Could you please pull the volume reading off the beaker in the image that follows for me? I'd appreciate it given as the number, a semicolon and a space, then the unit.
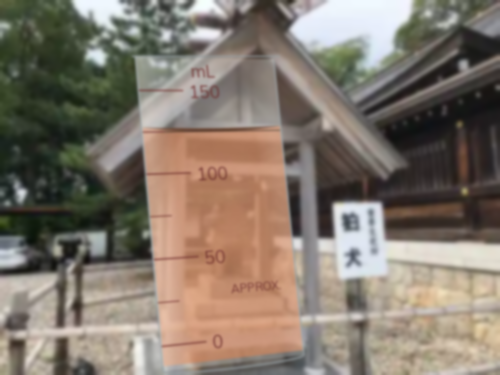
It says 125; mL
